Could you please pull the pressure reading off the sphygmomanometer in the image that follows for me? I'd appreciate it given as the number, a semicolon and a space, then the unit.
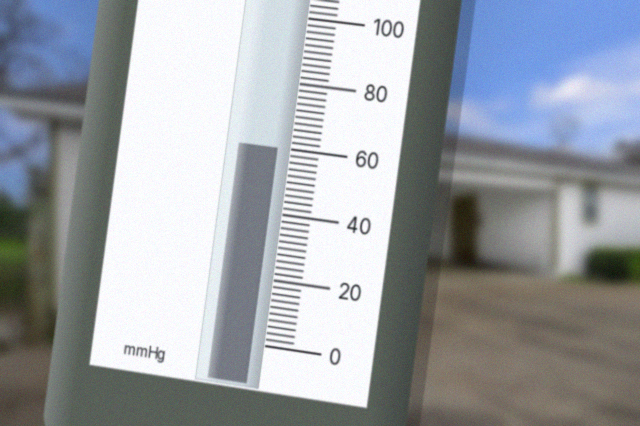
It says 60; mmHg
